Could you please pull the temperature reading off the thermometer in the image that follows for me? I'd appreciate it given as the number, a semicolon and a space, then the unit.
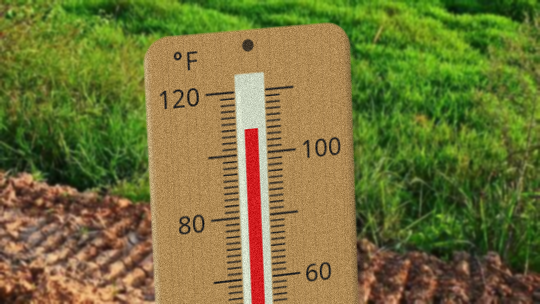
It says 108; °F
